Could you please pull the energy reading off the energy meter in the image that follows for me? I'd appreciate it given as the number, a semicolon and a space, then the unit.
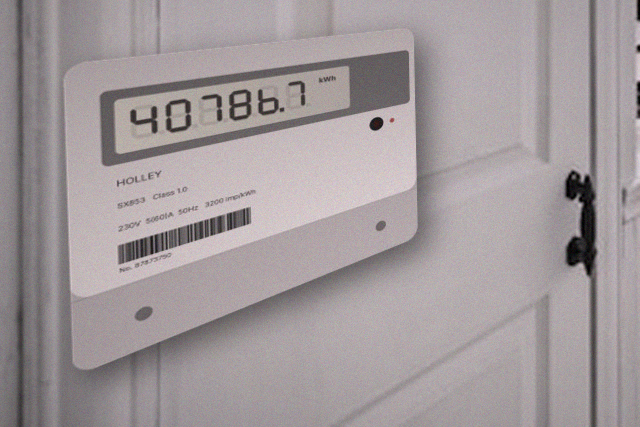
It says 40786.7; kWh
